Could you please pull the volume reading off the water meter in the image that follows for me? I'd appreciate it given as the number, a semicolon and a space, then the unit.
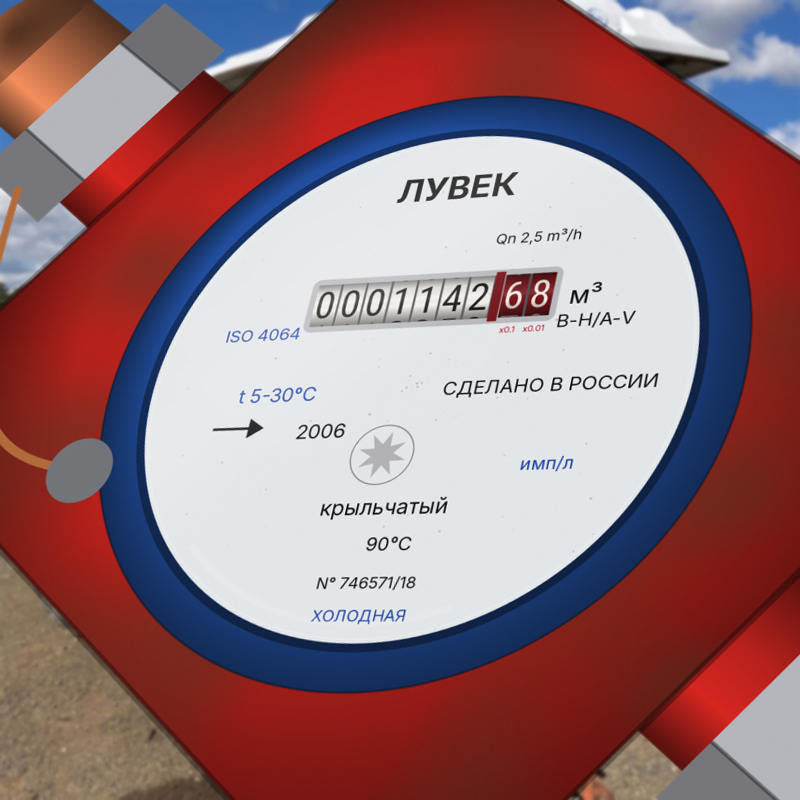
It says 1142.68; m³
